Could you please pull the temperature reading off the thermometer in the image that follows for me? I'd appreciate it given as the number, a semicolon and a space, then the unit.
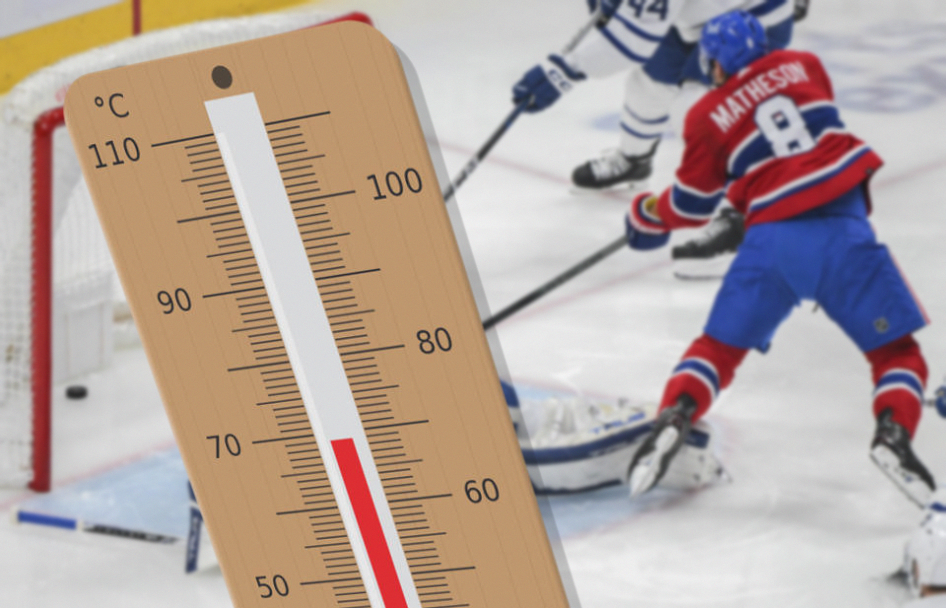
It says 69; °C
